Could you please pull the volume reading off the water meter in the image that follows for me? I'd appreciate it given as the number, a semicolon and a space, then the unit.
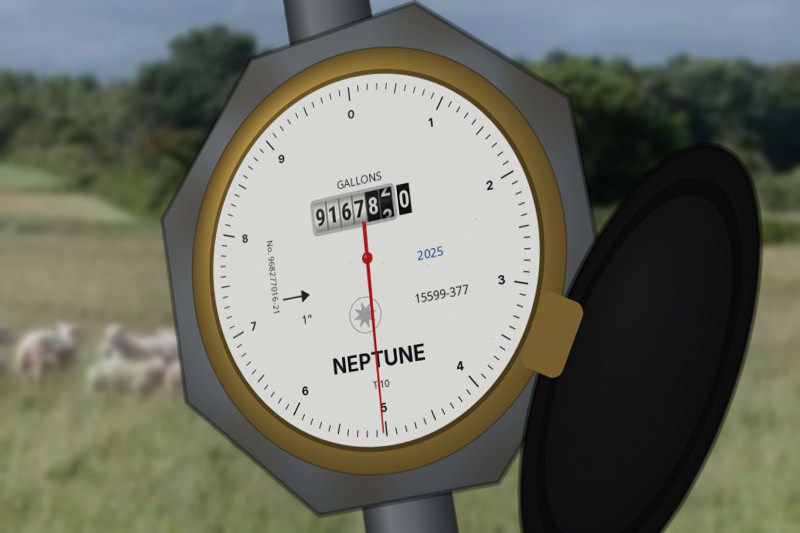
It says 9167825.0; gal
